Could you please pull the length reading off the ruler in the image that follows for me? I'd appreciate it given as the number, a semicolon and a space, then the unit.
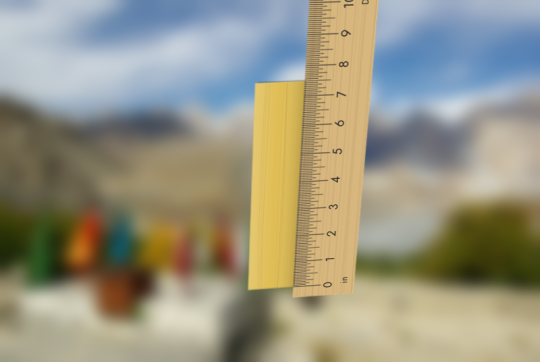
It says 7.5; in
